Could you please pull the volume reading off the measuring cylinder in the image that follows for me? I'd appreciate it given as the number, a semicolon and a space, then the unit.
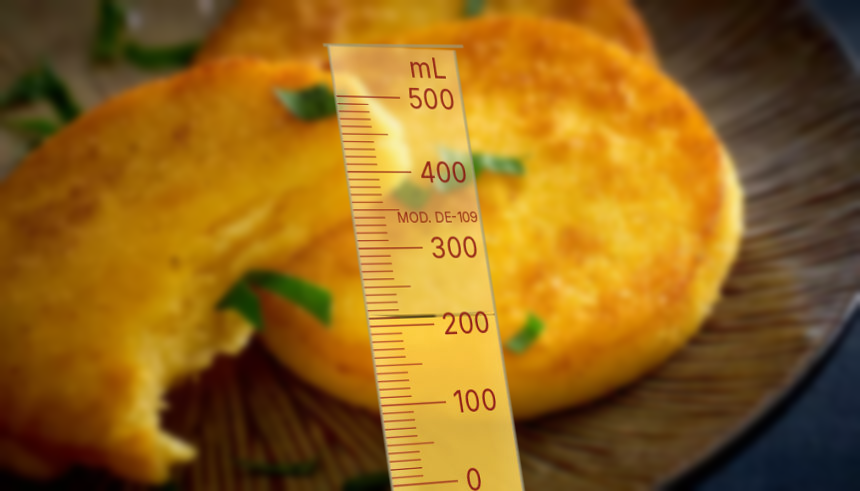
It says 210; mL
